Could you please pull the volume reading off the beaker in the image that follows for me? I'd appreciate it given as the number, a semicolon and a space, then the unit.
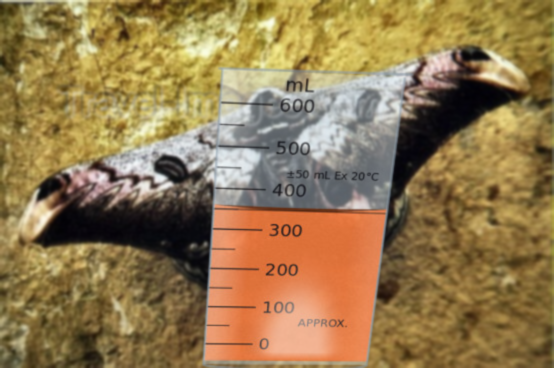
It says 350; mL
